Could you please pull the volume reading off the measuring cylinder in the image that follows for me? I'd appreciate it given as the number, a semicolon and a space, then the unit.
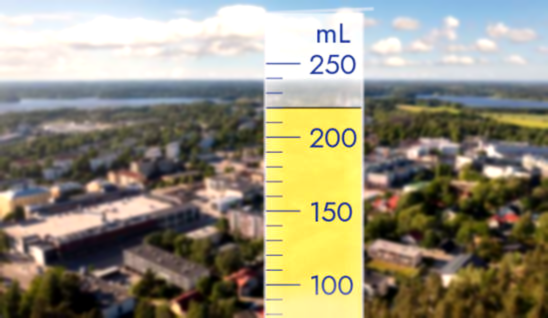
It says 220; mL
